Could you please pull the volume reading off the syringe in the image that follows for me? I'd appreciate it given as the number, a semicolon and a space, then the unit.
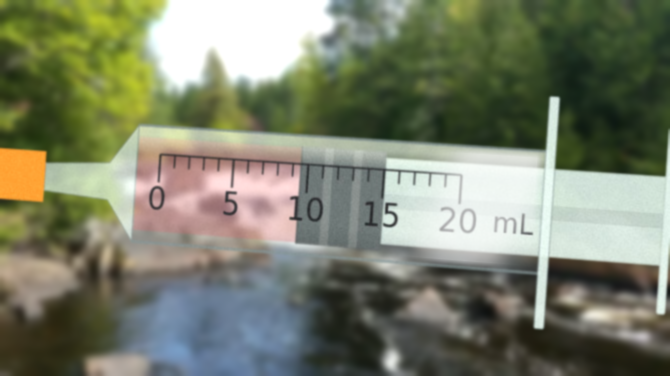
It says 9.5; mL
